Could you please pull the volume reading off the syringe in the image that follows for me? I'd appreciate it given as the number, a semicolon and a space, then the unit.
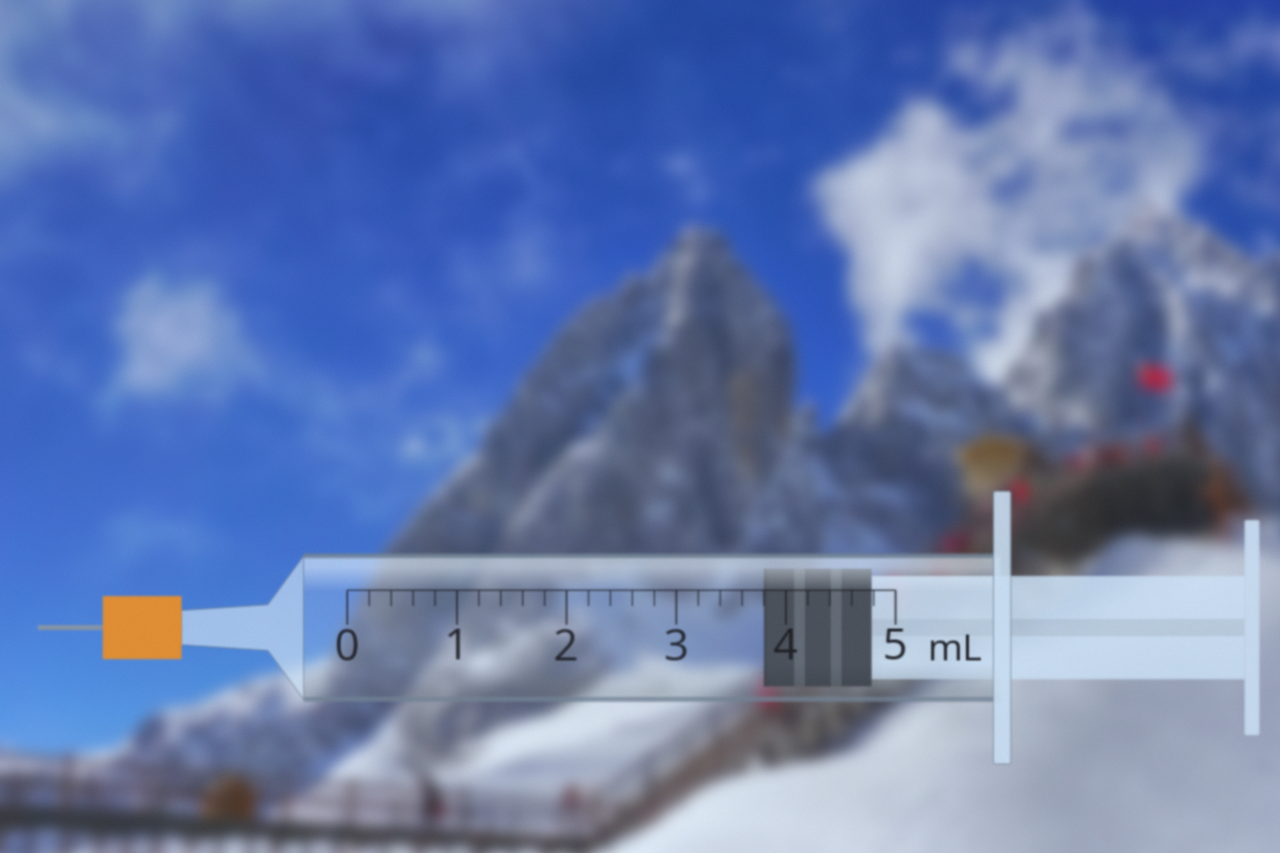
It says 3.8; mL
